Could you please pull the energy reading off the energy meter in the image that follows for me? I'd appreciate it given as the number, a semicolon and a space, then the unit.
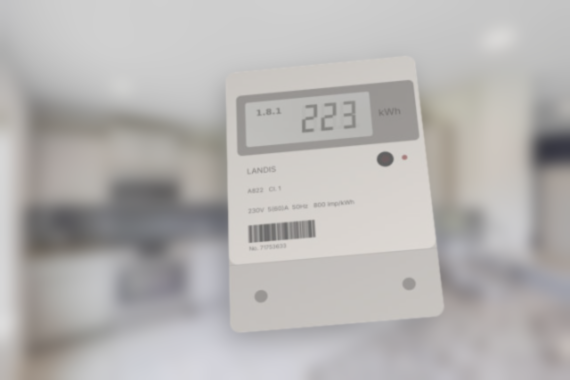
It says 223; kWh
